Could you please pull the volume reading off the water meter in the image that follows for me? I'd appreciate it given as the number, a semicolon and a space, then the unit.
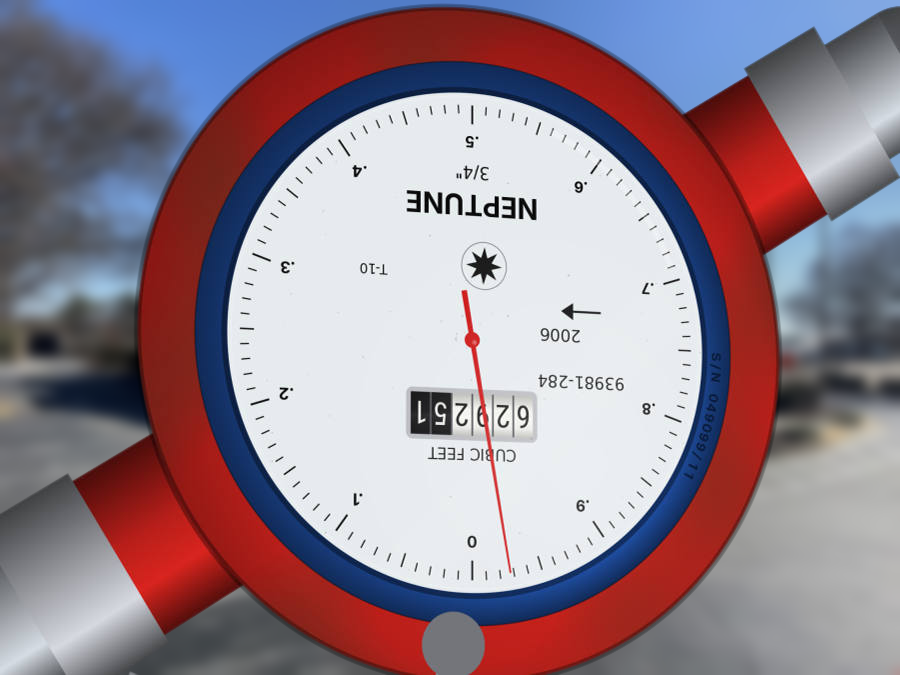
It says 629250.97; ft³
